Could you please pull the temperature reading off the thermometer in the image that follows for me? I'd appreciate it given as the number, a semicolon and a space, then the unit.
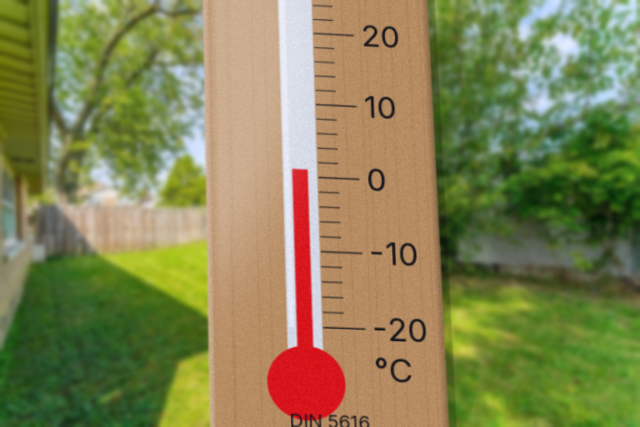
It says 1; °C
